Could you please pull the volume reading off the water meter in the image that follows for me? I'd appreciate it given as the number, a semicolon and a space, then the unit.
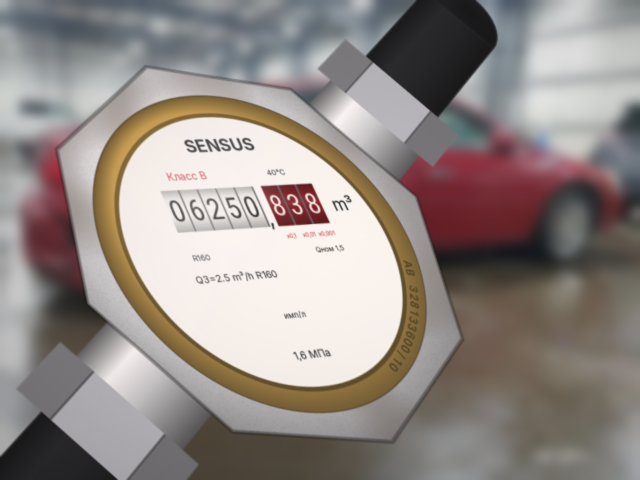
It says 6250.838; m³
